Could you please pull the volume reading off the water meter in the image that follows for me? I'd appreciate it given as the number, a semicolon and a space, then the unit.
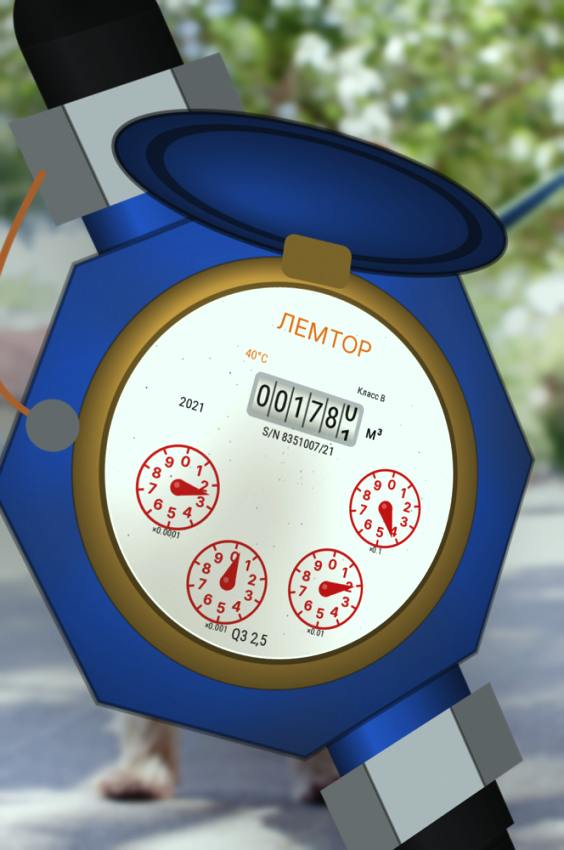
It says 1780.4202; m³
